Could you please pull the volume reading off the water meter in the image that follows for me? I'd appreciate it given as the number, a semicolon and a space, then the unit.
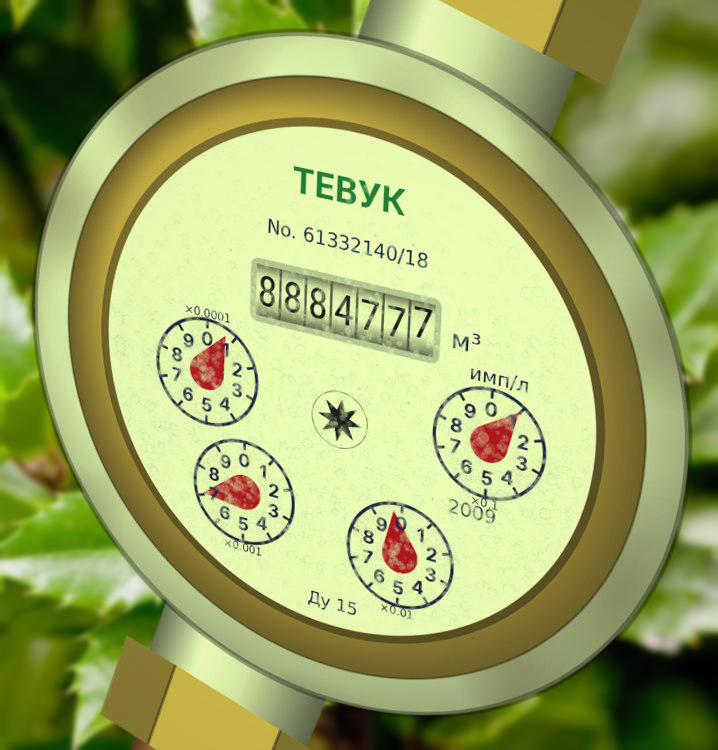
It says 8884777.0970; m³
